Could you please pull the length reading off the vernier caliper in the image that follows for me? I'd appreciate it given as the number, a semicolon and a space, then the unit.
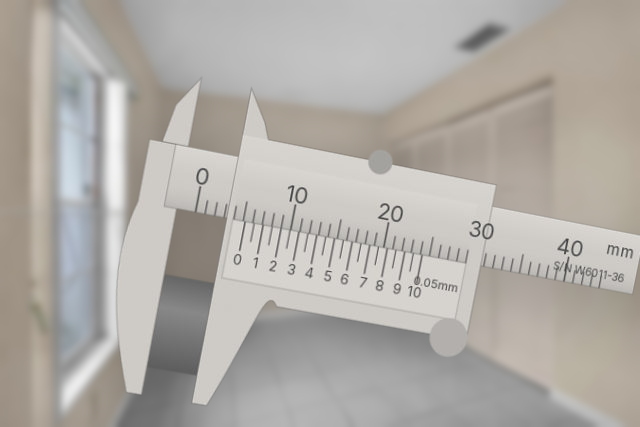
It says 5.2; mm
